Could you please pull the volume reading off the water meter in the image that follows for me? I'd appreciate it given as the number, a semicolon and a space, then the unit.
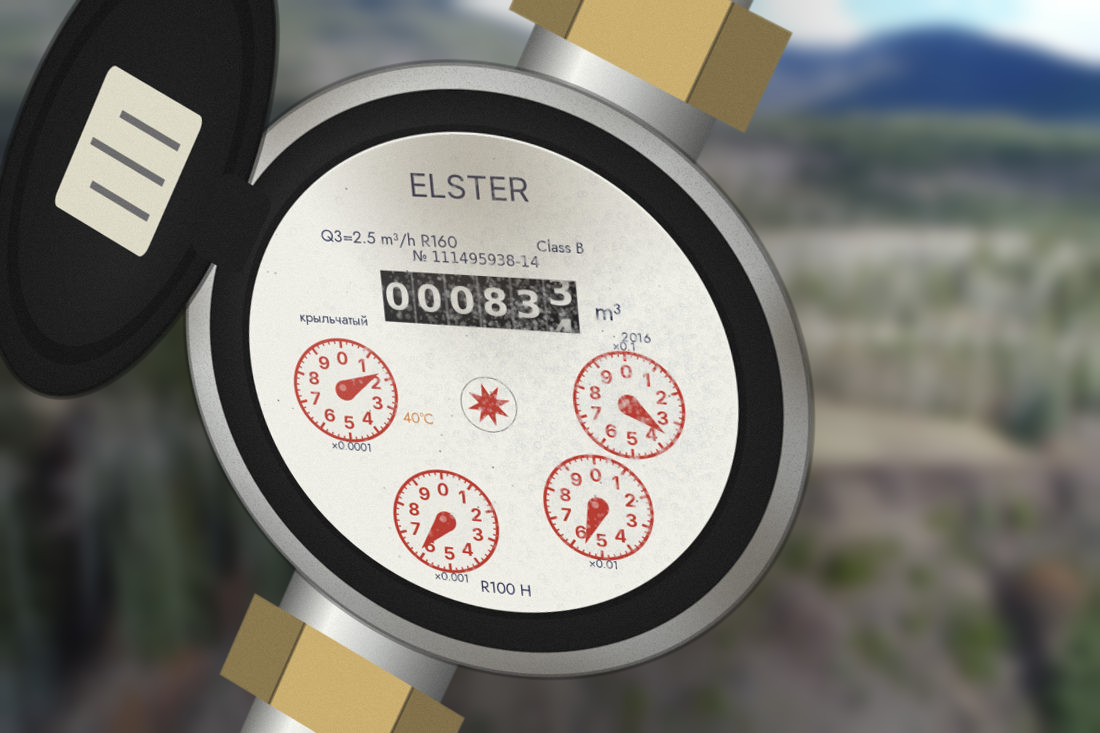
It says 833.3561; m³
